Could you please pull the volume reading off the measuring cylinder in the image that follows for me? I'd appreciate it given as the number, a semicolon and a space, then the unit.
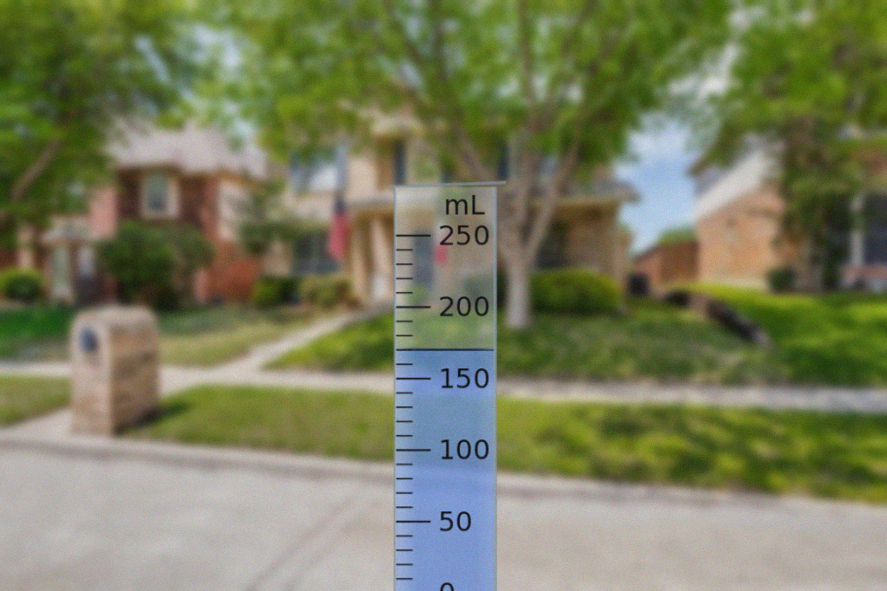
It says 170; mL
